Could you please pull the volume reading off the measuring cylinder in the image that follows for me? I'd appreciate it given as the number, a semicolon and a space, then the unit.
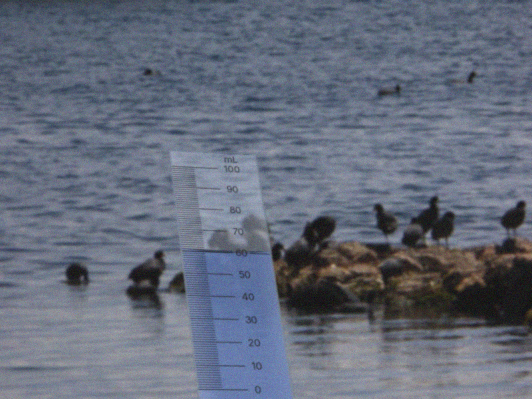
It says 60; mL
